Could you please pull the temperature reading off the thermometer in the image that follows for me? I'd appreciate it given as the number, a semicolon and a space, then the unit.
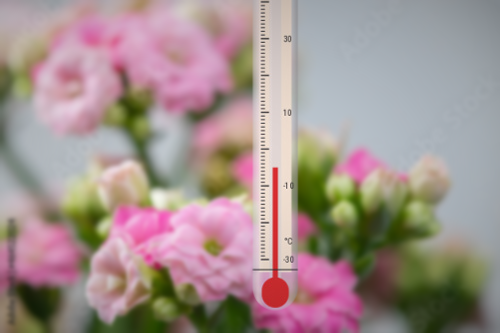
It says -5; °C
